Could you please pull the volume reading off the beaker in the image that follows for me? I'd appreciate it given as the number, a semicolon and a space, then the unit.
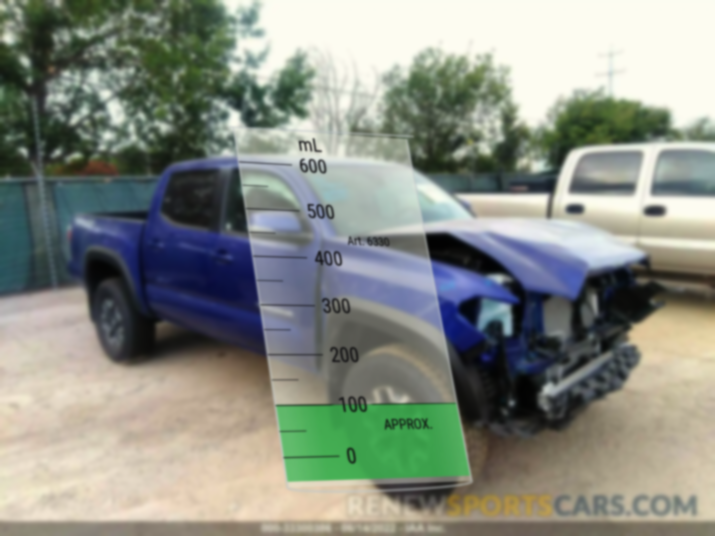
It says 100; mL
